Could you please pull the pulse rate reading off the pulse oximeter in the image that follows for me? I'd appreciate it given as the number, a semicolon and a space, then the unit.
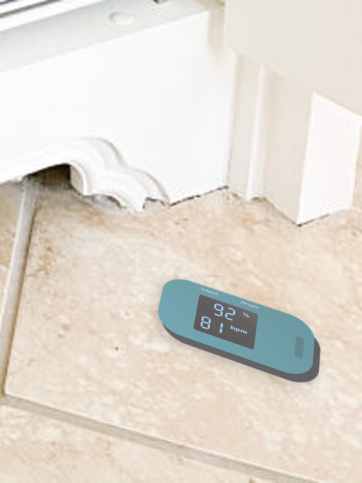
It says 81; bpm
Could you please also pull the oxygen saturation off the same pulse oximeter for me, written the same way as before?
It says 92; %
